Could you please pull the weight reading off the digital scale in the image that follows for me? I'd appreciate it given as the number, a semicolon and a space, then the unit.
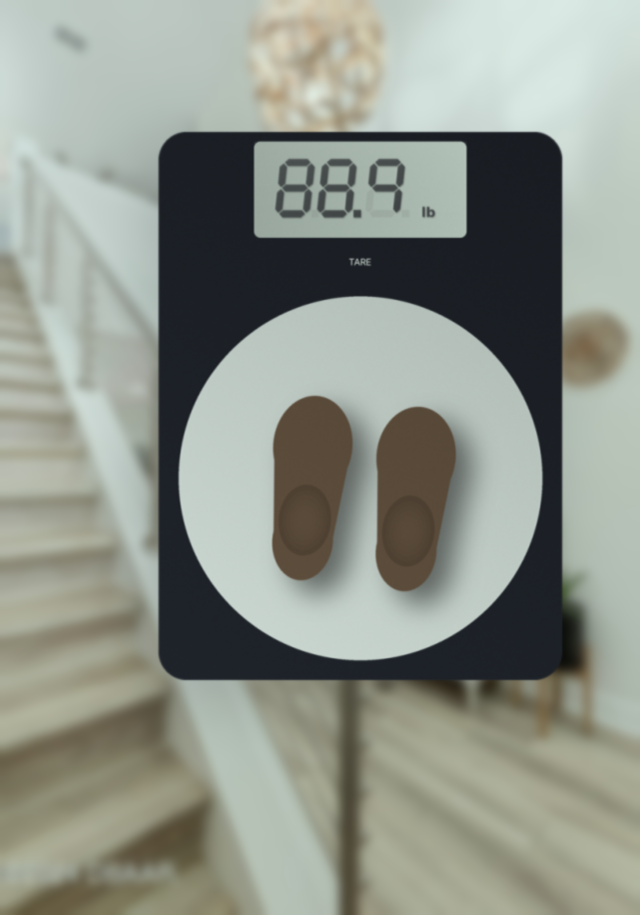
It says 88.9; lb
